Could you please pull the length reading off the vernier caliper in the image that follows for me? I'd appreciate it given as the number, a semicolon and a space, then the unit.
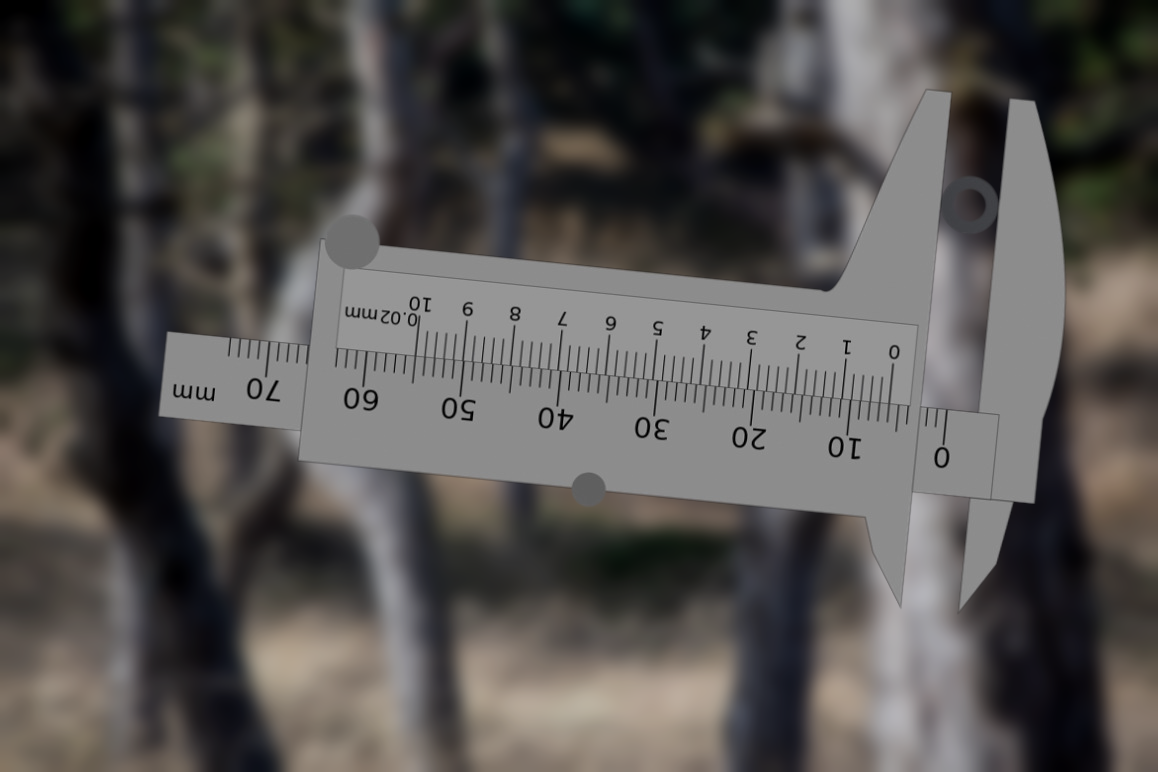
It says 6.0; mm
